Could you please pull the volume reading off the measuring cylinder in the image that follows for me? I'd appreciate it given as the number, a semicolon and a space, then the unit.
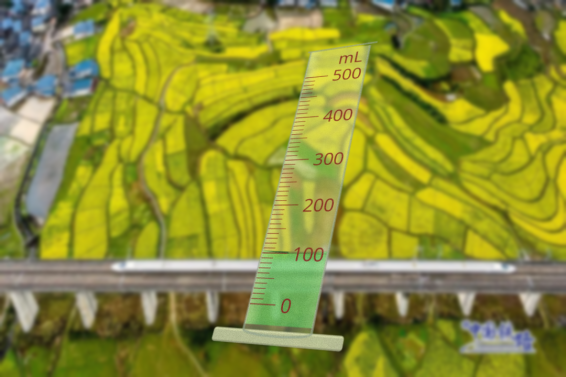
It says 100; mL
